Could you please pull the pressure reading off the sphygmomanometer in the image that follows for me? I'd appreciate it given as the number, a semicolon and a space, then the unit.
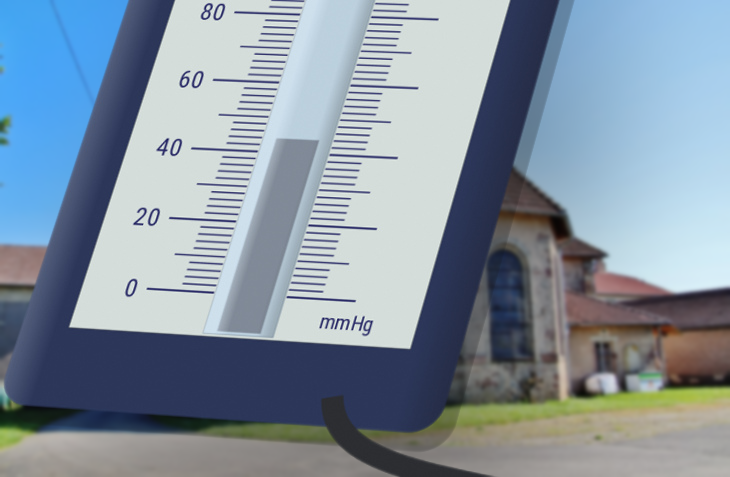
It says 44; mmHg
